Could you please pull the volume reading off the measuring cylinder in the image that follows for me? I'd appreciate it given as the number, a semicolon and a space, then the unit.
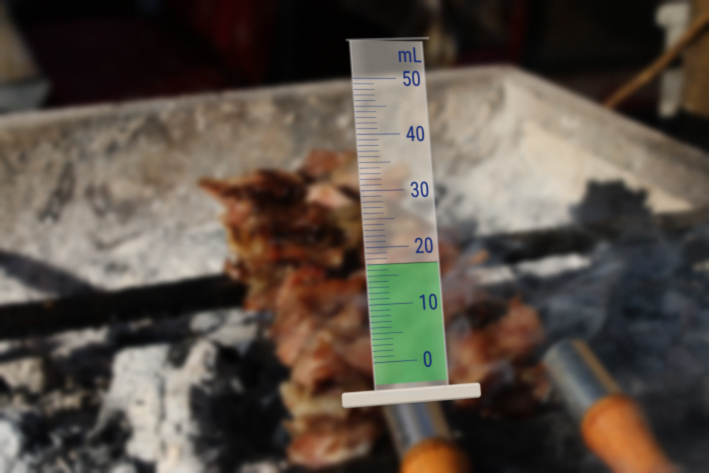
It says 17; mL
